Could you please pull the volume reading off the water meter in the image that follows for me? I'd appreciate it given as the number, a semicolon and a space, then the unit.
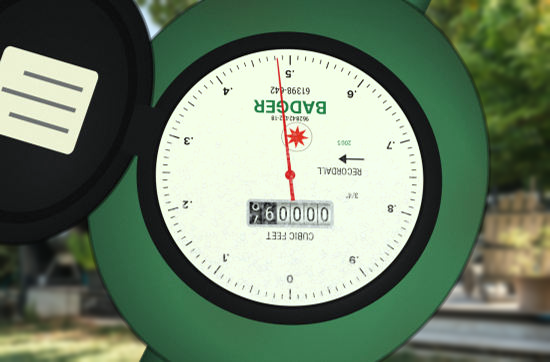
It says 97.48; ft³
